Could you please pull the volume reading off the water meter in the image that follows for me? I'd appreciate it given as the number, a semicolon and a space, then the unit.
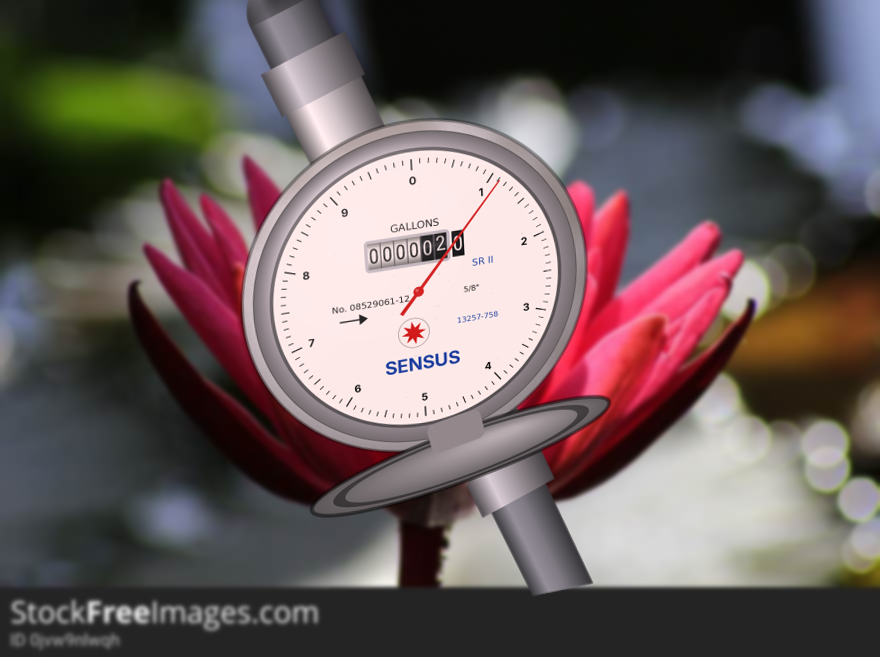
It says 21.1; gal
